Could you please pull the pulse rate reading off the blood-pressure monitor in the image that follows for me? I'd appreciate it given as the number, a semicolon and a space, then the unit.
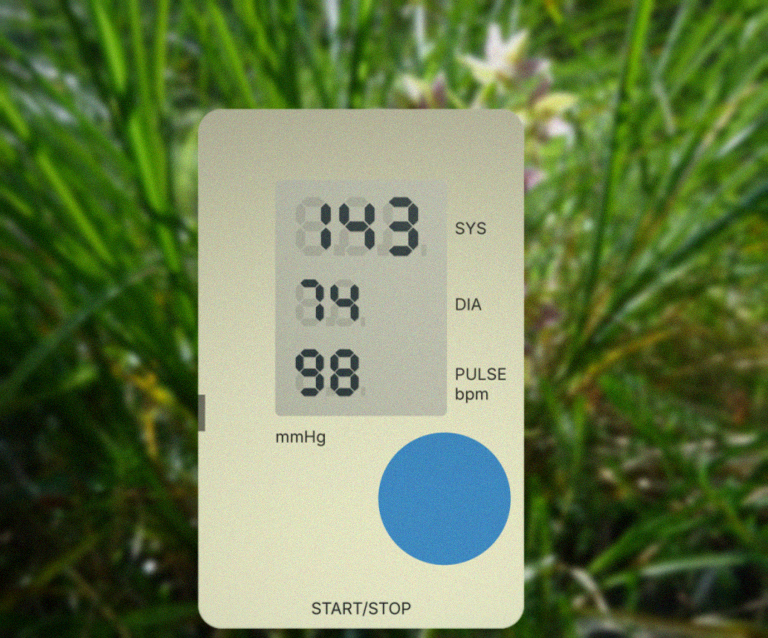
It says 98; bpm
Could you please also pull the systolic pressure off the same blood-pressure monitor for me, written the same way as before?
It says 143; mmHg
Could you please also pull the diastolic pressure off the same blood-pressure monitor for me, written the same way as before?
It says 74; mmHg
